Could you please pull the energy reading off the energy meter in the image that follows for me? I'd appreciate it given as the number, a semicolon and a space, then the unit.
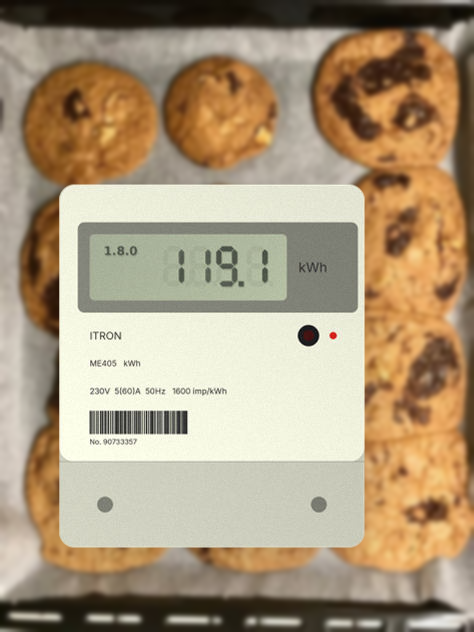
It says 119.1; kWh
